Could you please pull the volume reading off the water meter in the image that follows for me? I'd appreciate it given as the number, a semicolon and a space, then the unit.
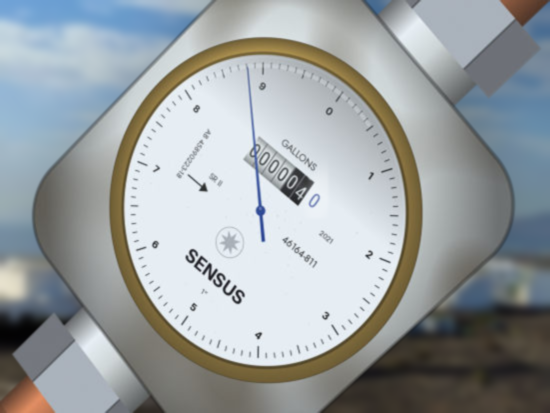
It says 38.8; gal
